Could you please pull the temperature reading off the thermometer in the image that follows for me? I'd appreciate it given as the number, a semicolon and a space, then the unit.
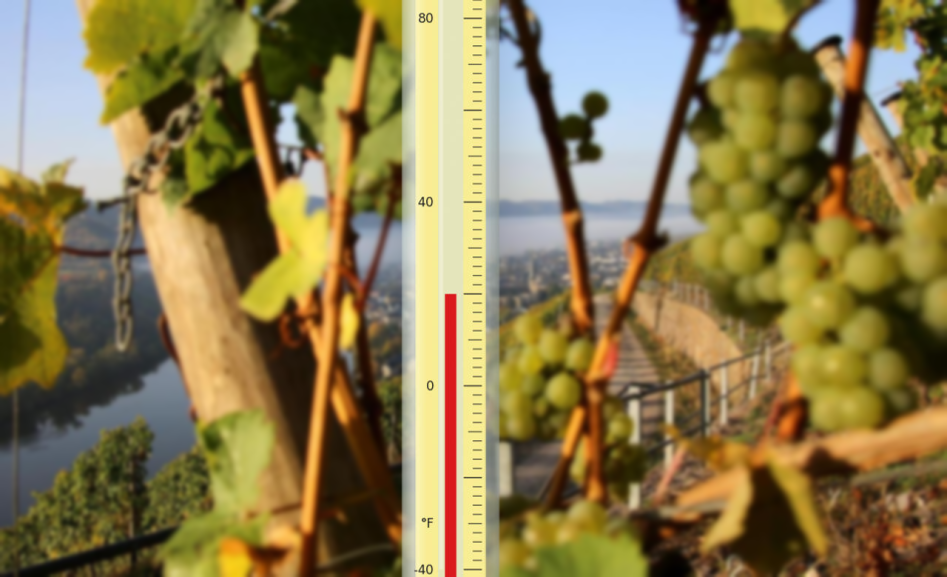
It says 20; °F
